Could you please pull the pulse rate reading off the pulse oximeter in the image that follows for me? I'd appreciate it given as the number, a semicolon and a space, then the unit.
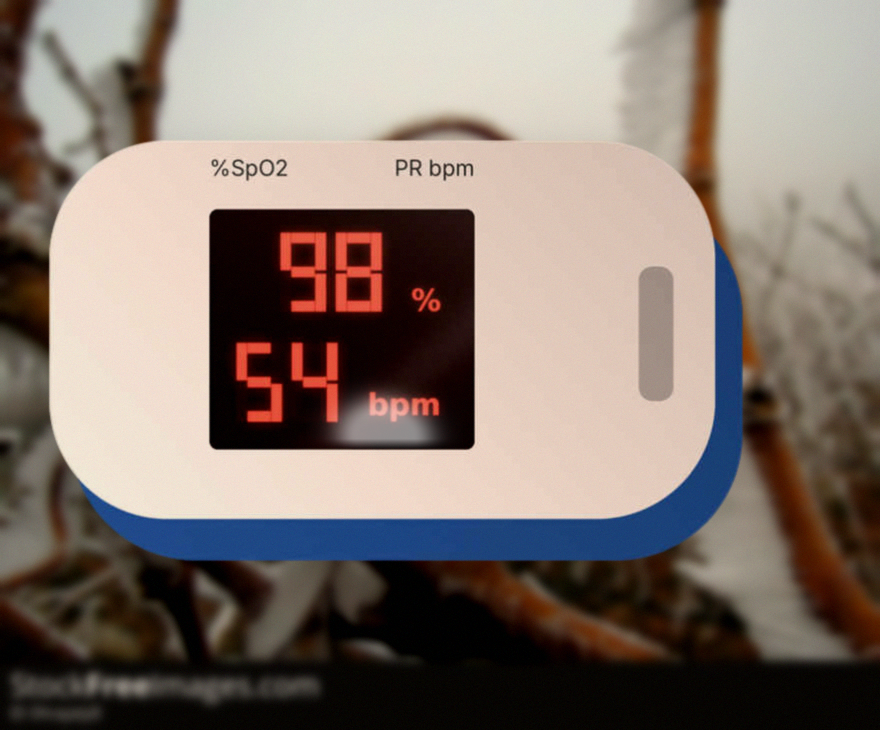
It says 54; bpm
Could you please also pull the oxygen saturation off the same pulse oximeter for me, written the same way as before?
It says 98; %
